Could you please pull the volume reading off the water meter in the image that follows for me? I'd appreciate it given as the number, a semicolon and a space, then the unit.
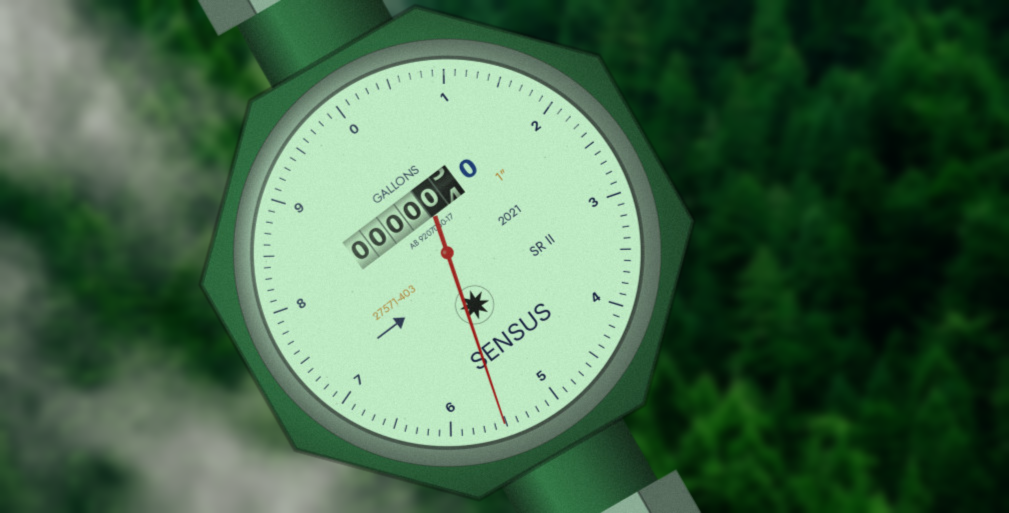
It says 35.5; gal
